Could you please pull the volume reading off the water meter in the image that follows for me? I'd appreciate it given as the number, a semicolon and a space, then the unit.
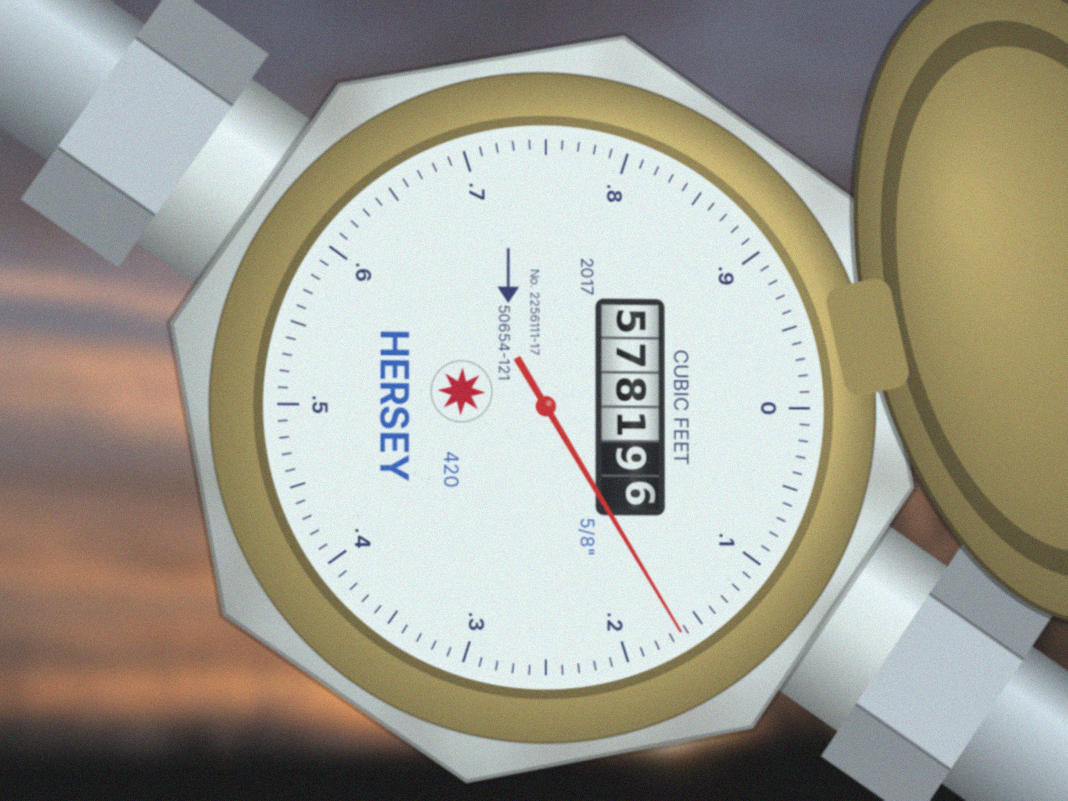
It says 578196.16; ft³
